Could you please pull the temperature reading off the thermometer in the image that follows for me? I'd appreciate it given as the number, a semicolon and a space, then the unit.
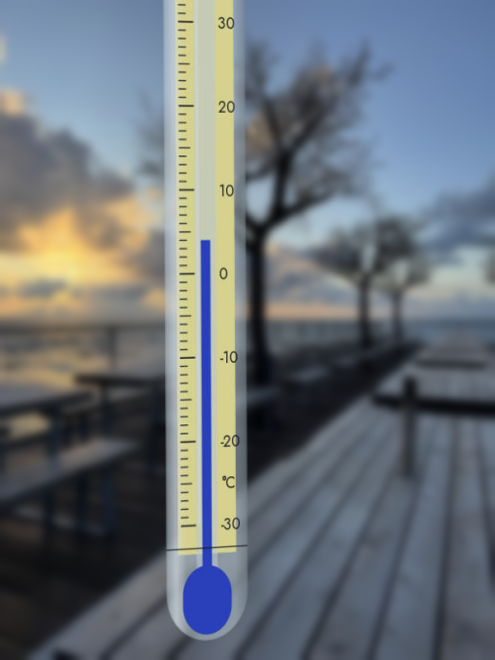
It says 4; °C
